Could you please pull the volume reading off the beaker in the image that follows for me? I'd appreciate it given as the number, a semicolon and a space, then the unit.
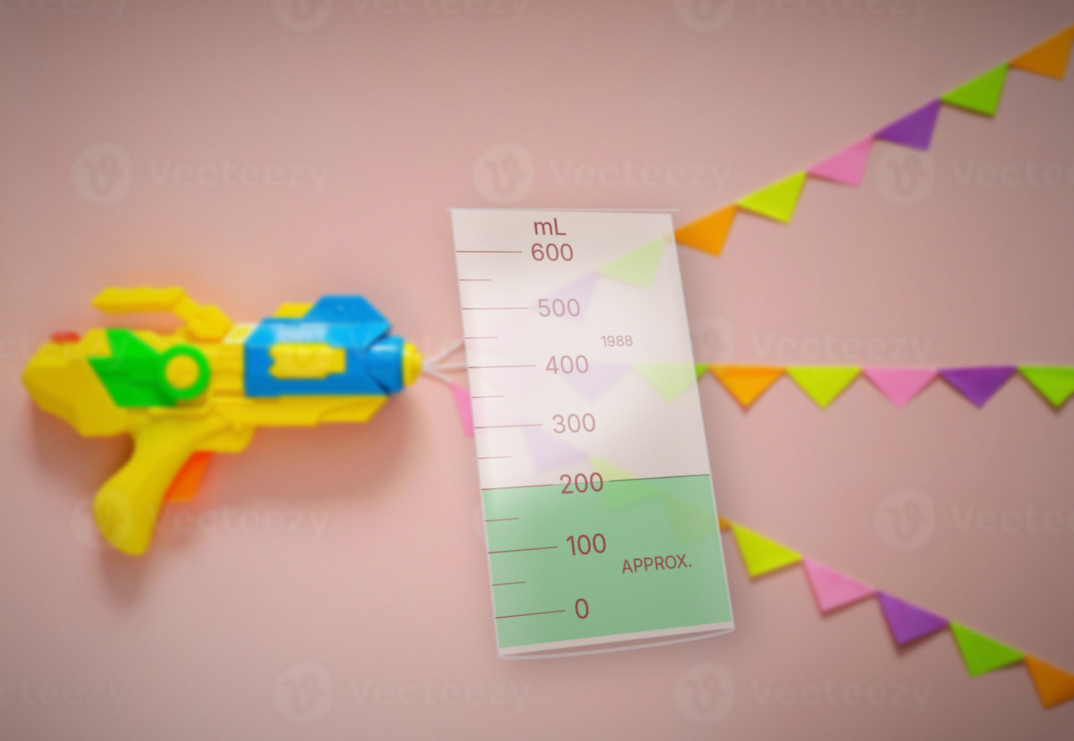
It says 200; mL
